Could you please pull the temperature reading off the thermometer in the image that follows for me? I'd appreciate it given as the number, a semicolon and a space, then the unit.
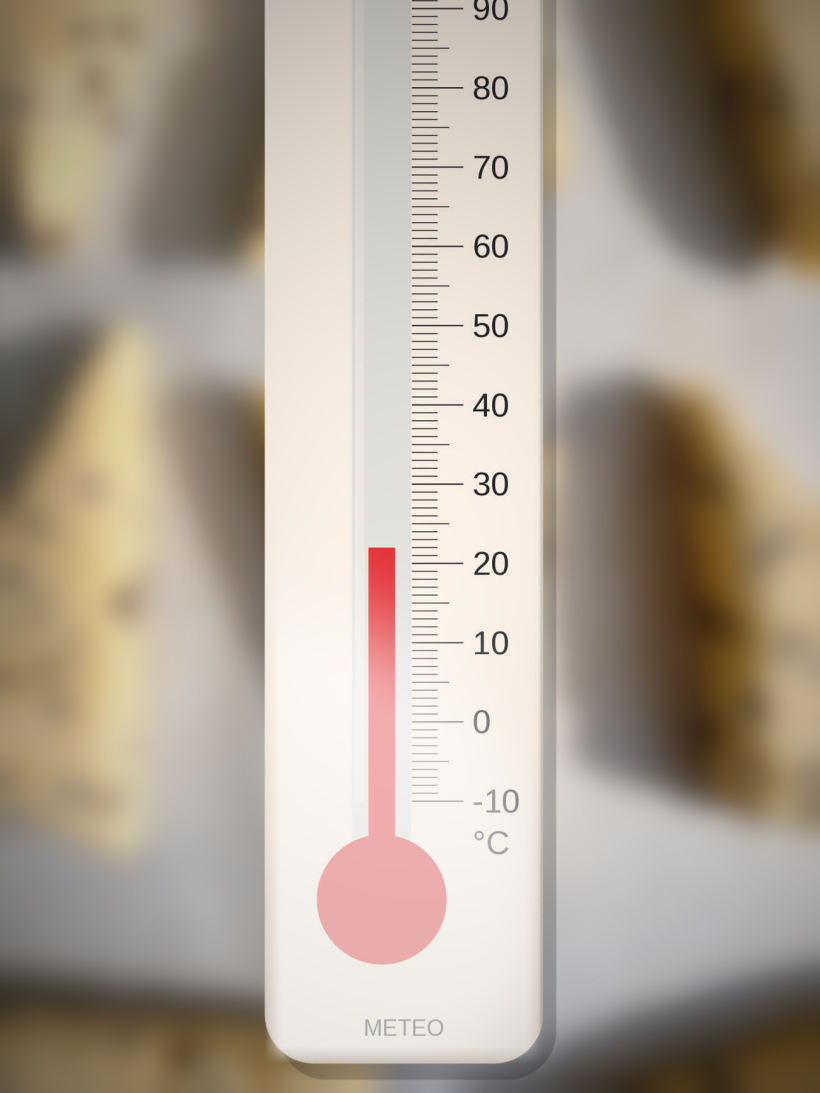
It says 22; °C
